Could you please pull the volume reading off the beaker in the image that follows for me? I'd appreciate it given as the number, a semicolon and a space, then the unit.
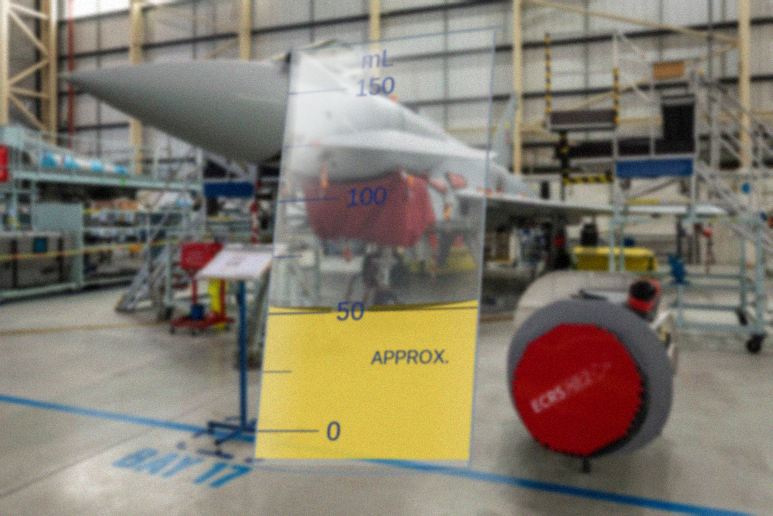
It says 50; mL
